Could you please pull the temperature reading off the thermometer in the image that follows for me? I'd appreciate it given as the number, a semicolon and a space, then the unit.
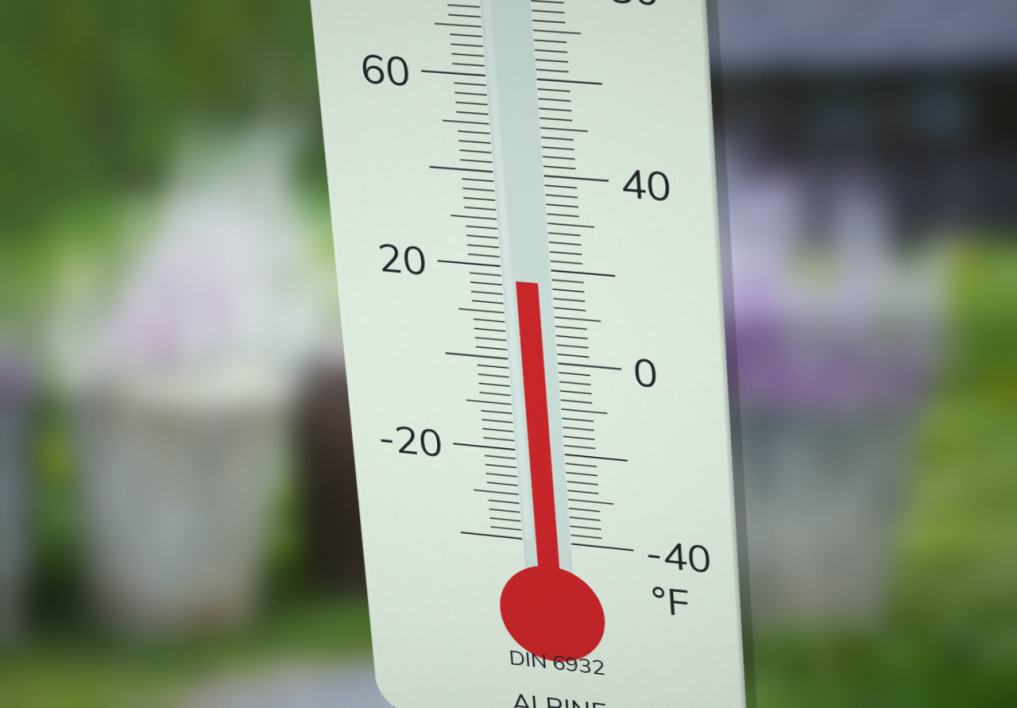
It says 17; °F
